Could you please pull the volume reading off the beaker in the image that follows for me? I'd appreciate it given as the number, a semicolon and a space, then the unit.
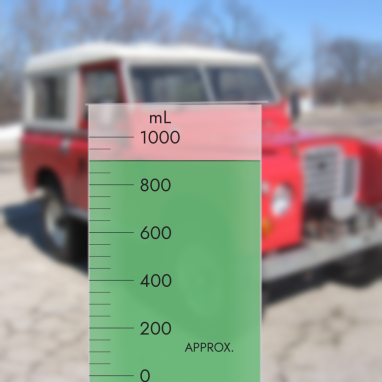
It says 900; mL
